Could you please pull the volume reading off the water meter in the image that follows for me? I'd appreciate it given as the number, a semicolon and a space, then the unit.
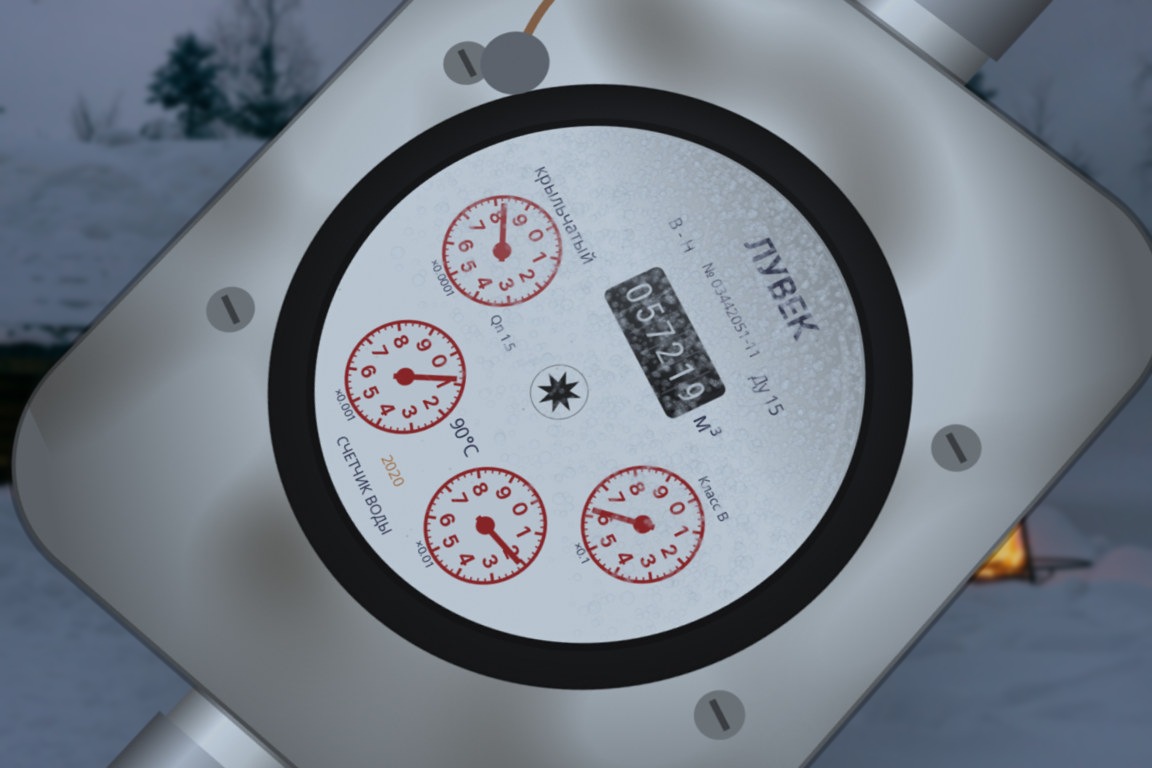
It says 57219.6208; m³
